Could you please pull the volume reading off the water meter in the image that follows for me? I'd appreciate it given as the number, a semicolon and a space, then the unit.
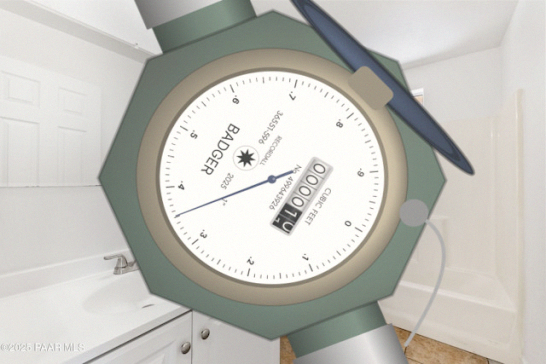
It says 10.35; ft³
